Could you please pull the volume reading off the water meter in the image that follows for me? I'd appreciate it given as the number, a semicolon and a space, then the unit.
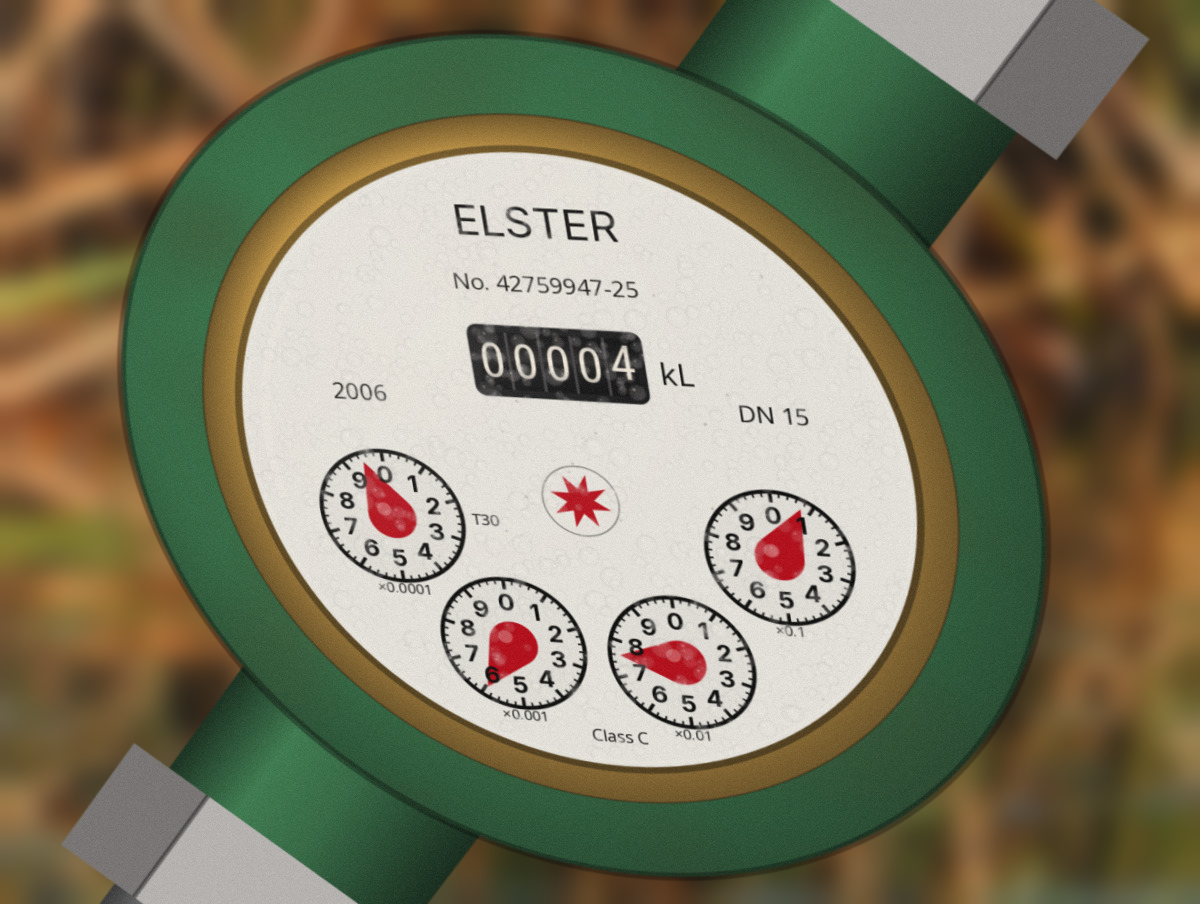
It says 4.0759; kL
